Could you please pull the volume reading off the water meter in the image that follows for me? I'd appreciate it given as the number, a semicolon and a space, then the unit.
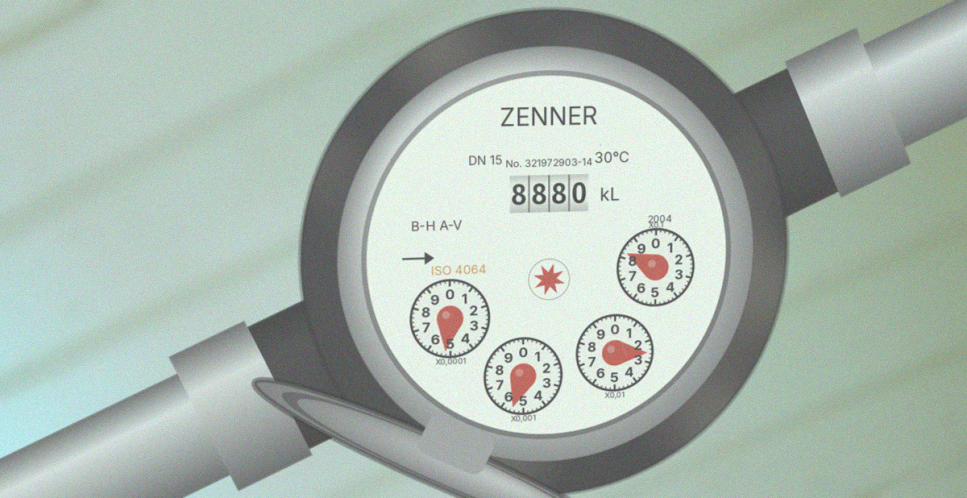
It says 8880.8255; kL
